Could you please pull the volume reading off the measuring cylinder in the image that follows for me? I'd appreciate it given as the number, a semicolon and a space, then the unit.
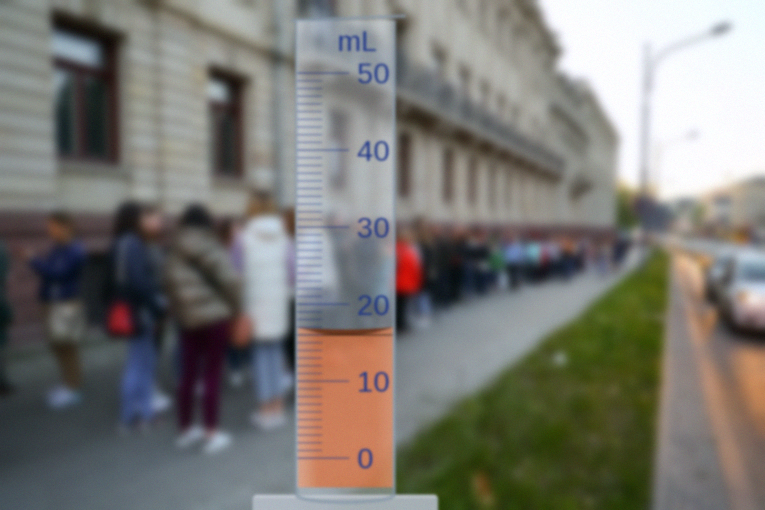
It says 16; mL
